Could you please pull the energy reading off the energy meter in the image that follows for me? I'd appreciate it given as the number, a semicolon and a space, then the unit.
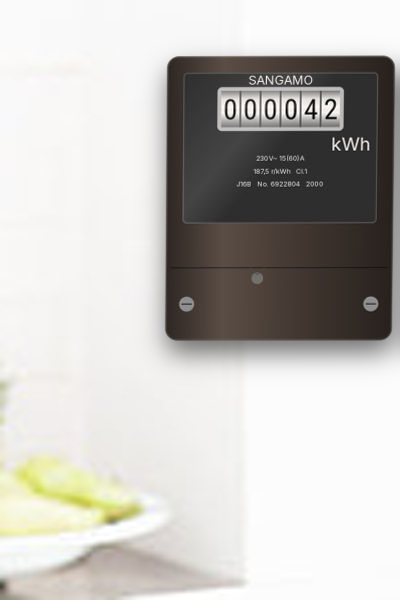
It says 42; kWh
